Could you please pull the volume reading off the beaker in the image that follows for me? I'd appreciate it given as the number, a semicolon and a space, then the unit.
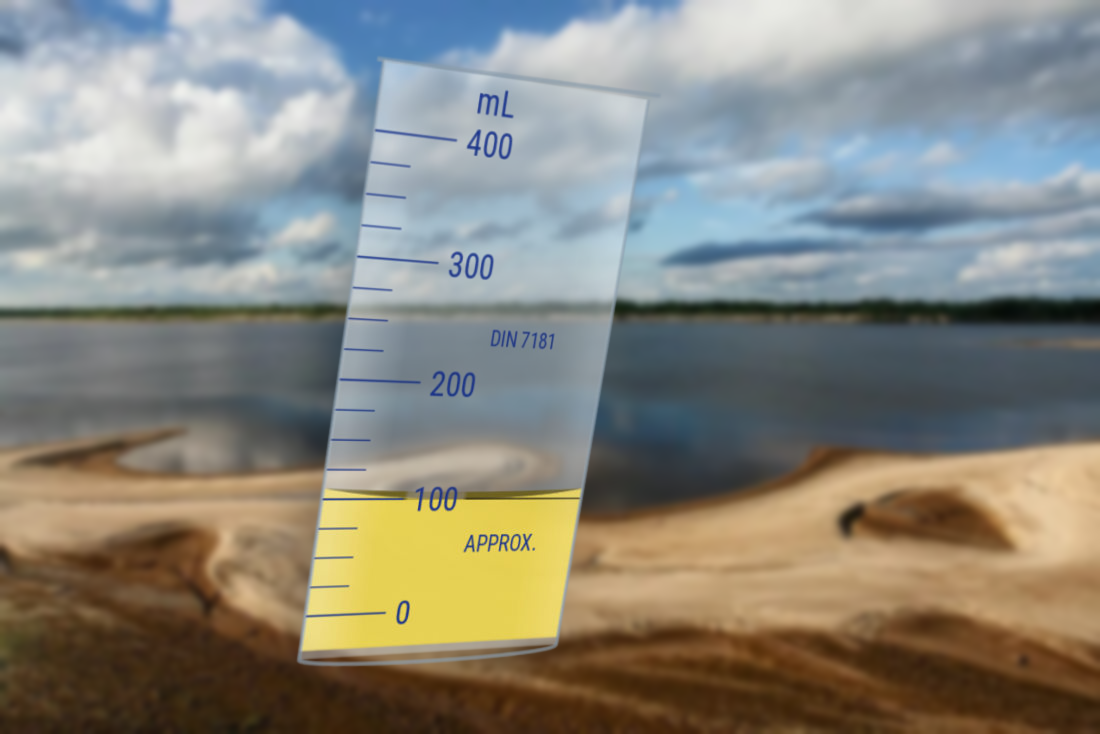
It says 100; mL
